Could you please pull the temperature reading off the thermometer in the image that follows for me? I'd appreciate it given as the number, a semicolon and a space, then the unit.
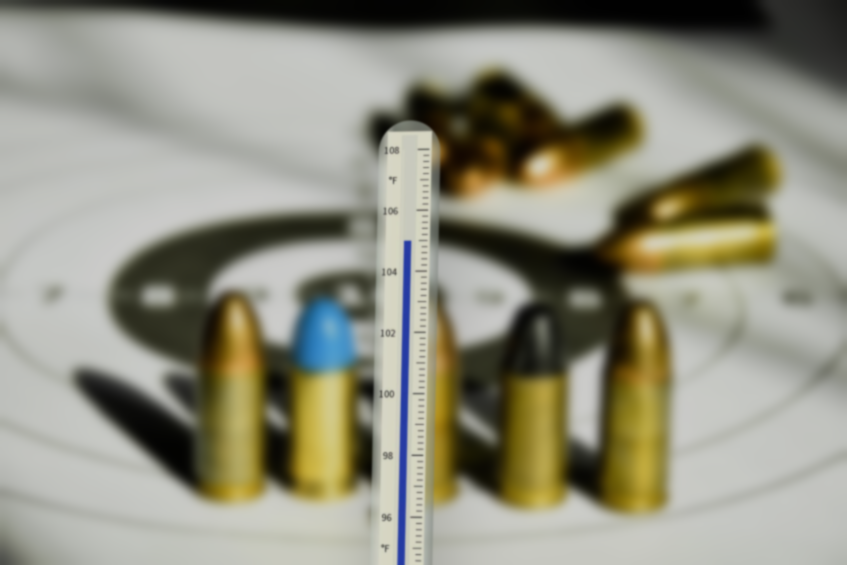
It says 105; °F
